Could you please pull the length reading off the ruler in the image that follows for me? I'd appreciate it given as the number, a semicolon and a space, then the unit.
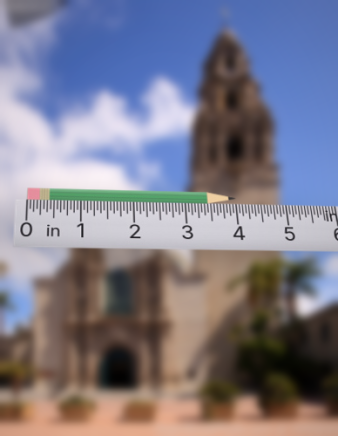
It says 4; in
